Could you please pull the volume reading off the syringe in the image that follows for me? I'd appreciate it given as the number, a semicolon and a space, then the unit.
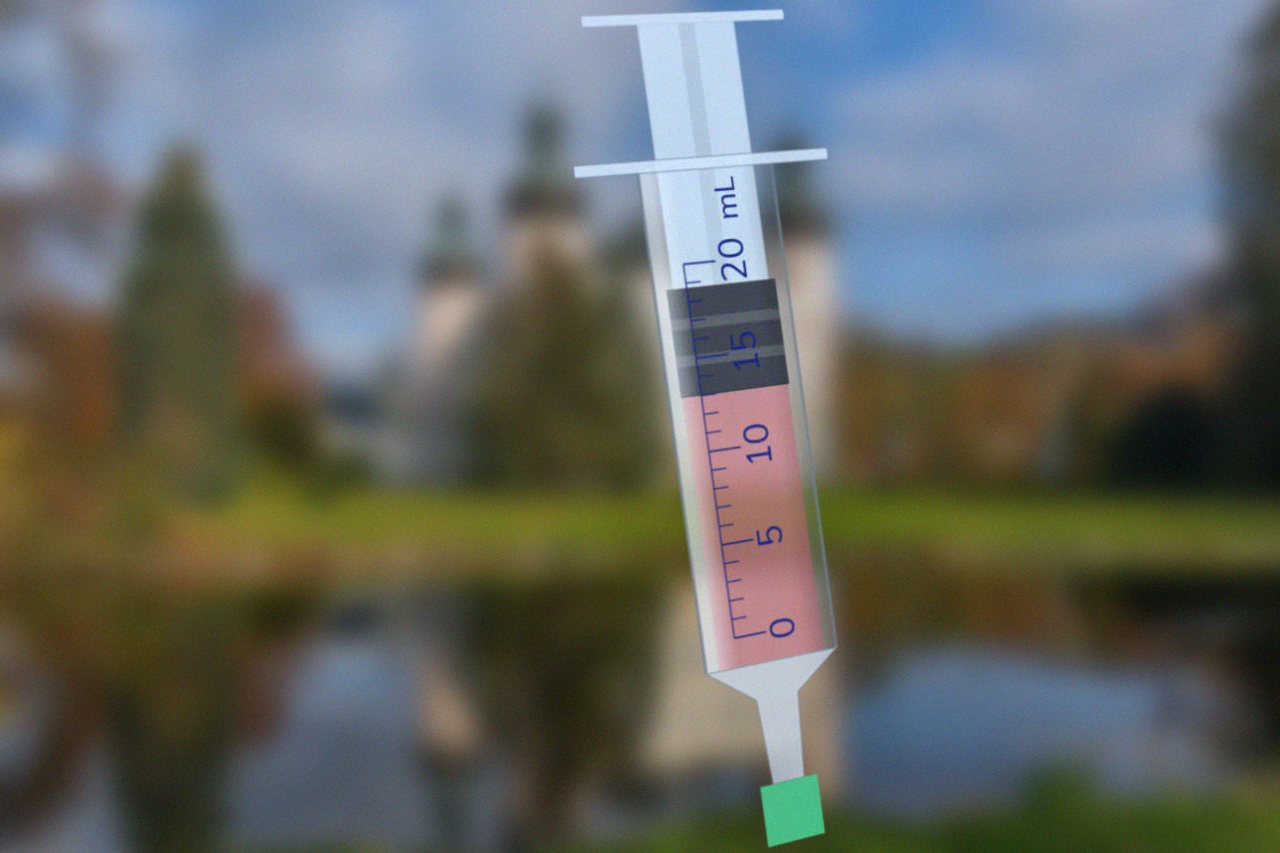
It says 13; mL
